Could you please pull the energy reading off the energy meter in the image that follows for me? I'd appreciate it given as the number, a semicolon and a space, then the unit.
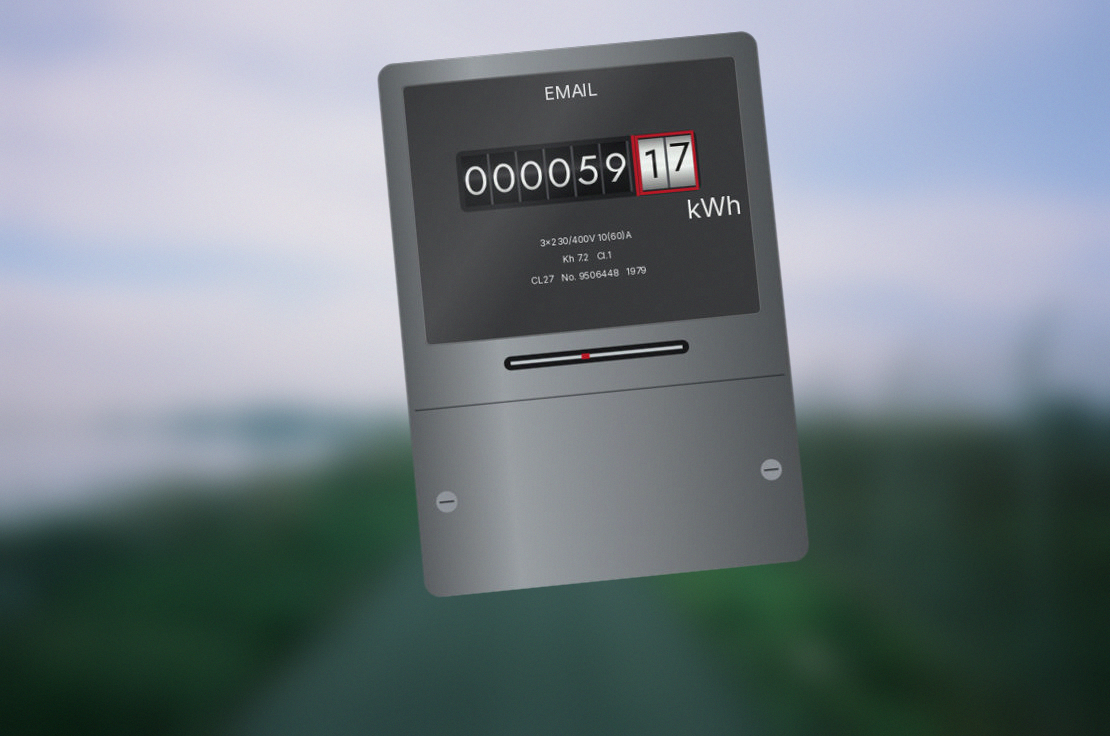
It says 59.17; kWh
